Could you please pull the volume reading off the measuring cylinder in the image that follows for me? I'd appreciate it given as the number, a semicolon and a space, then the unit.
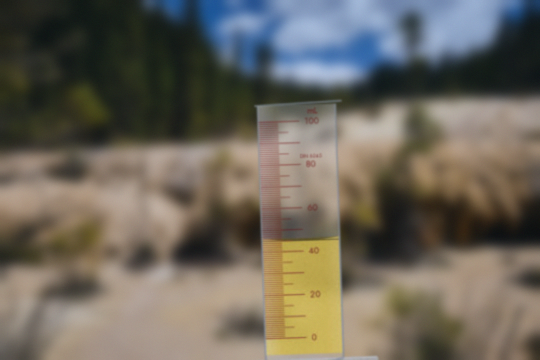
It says 45; mL
